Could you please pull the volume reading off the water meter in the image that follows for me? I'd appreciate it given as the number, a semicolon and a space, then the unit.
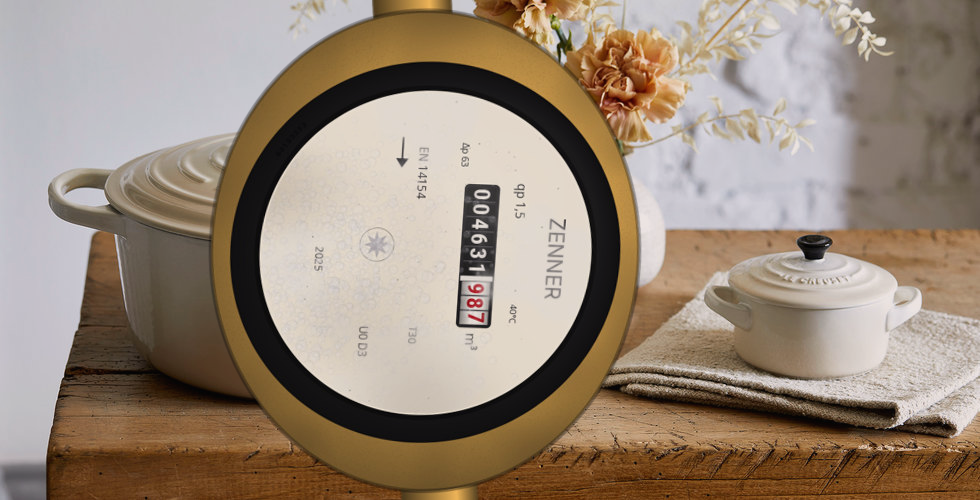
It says 4631.987; m³
